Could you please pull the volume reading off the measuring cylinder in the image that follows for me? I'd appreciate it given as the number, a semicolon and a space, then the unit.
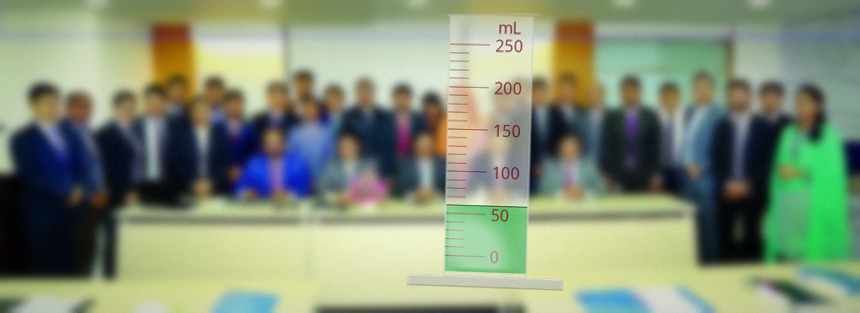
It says 60; mL
